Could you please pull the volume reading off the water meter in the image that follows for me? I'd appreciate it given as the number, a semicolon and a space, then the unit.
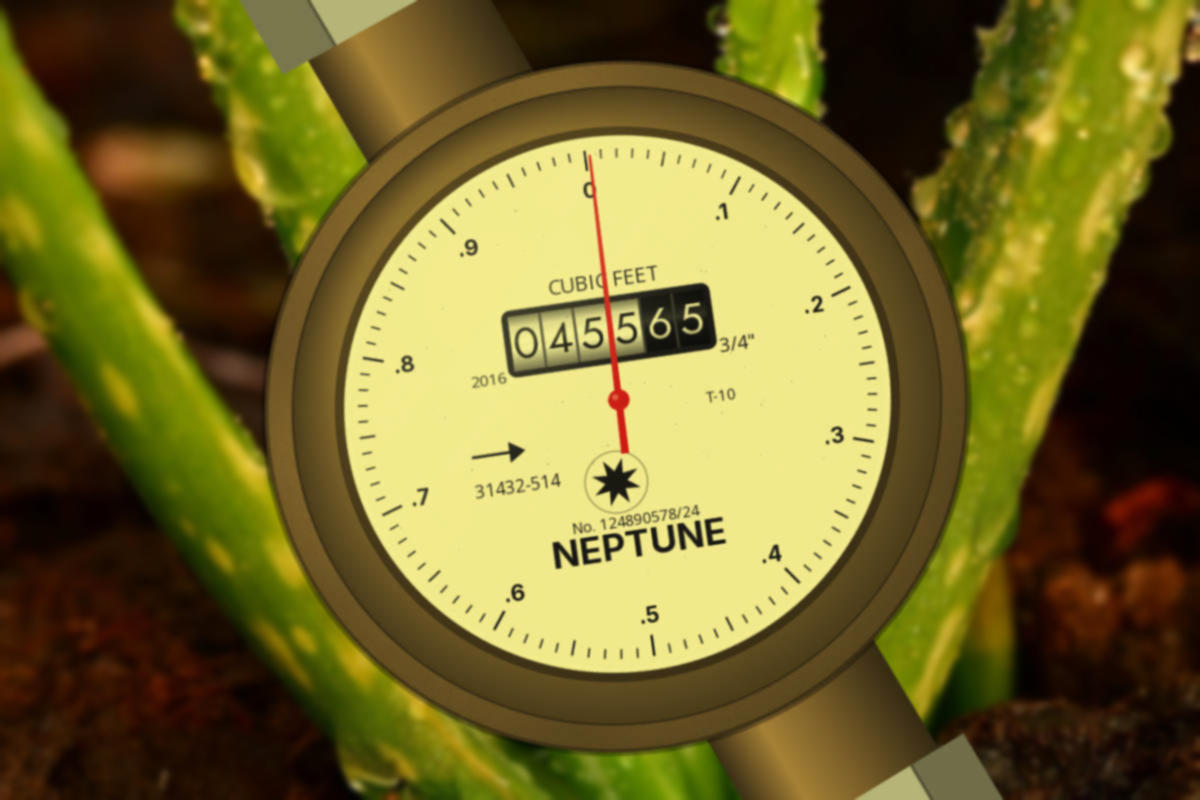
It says 45565.00; ft³
